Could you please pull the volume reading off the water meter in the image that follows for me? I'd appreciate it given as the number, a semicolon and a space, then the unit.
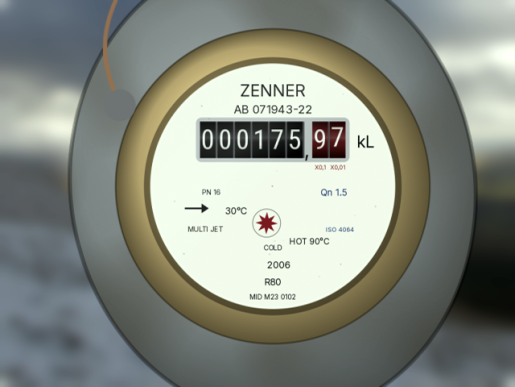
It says 175.97; kL
